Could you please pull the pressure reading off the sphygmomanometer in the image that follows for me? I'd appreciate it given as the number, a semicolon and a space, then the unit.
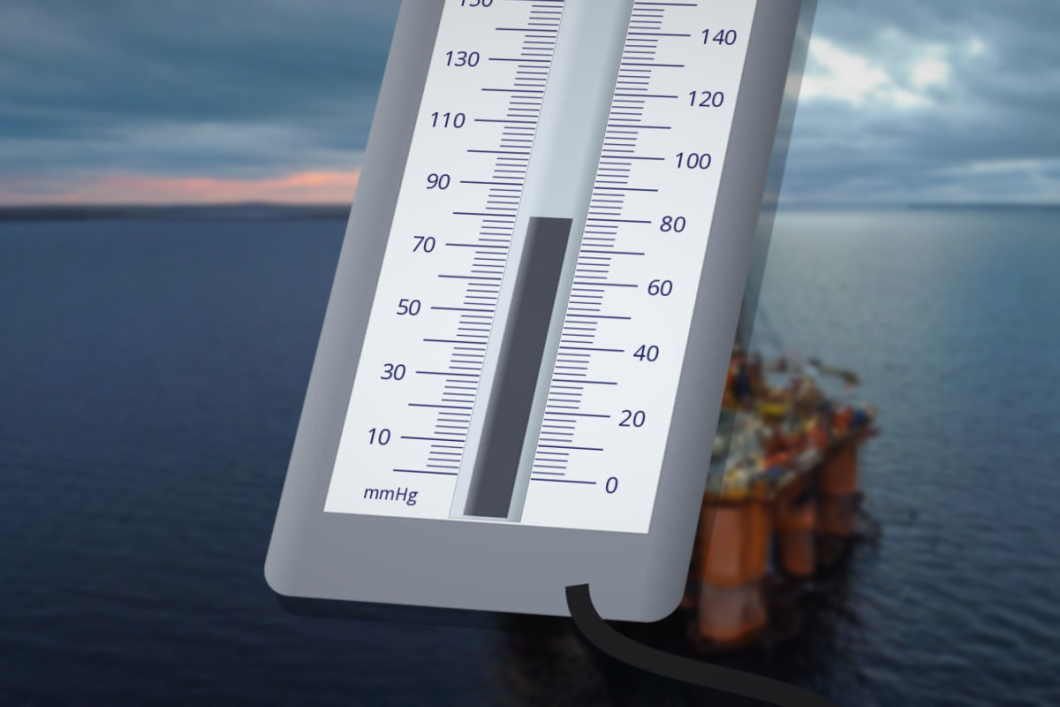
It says 80; mmHg
